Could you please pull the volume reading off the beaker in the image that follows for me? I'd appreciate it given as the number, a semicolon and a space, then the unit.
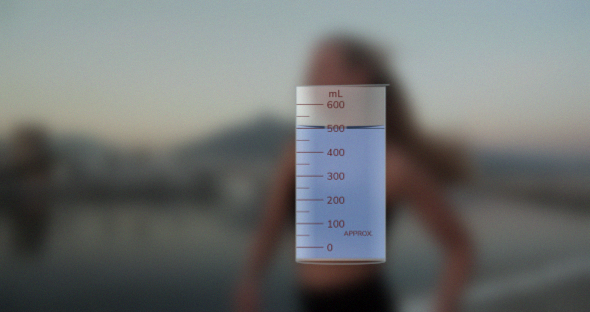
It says 500; mL
